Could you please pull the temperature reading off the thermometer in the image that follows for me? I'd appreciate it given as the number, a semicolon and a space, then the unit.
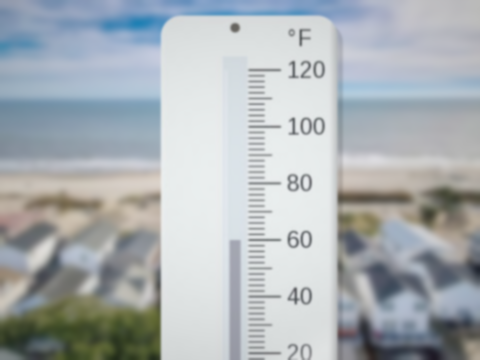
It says 60; °F
